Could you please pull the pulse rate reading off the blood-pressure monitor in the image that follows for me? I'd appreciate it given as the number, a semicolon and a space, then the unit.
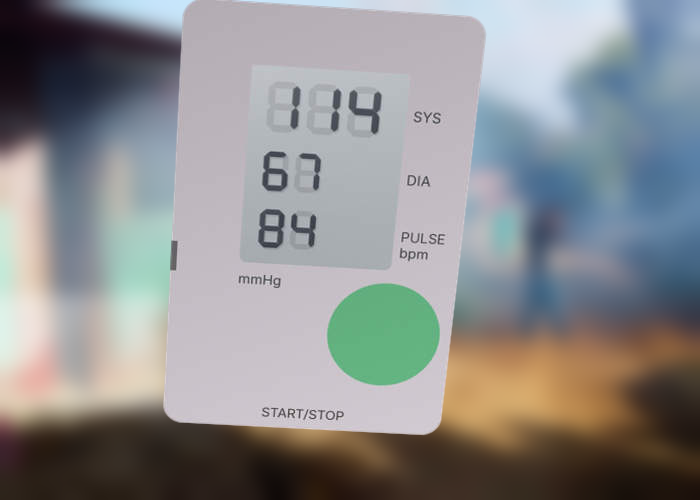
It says 84; bpm
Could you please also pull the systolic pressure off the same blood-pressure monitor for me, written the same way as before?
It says 114; mmHg
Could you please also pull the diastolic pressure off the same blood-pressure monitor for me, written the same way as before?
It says 67; mmHg
